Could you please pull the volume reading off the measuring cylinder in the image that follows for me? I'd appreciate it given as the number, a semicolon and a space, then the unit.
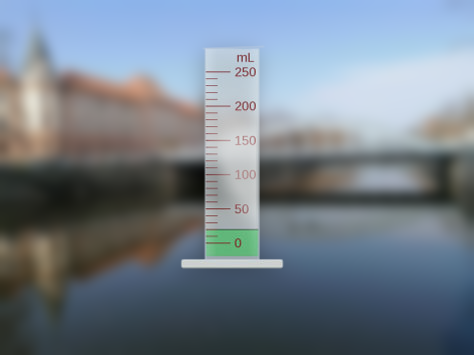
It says 20; mL
